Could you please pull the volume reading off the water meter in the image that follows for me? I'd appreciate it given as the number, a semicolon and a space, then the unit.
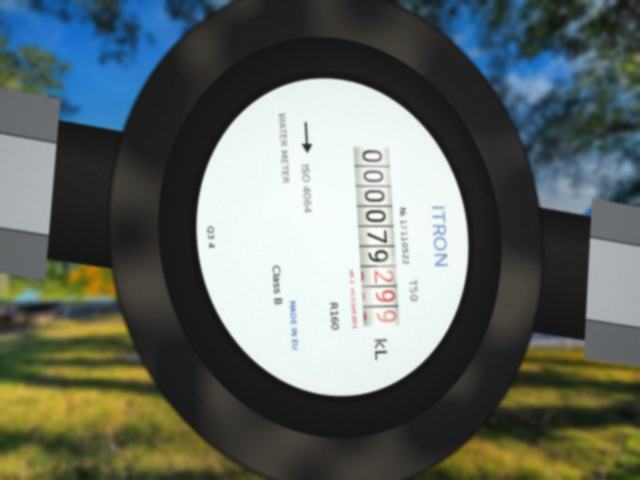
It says 79.299; kL
